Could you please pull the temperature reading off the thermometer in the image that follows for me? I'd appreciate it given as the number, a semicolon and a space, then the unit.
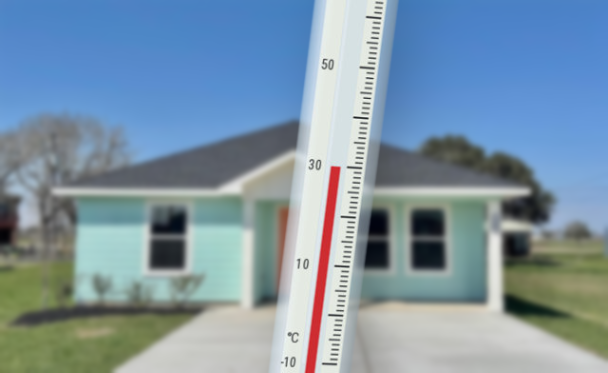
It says 30; °C
